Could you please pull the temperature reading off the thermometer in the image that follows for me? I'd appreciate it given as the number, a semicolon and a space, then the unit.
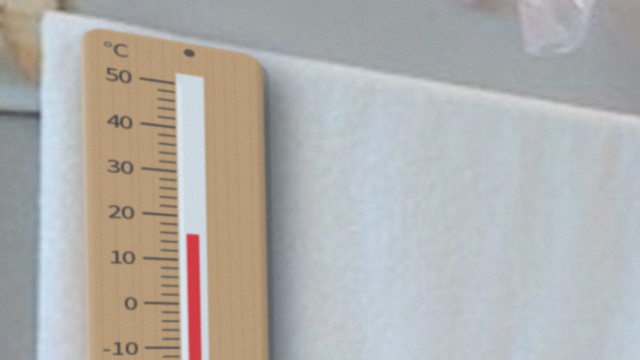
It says 16; °C
